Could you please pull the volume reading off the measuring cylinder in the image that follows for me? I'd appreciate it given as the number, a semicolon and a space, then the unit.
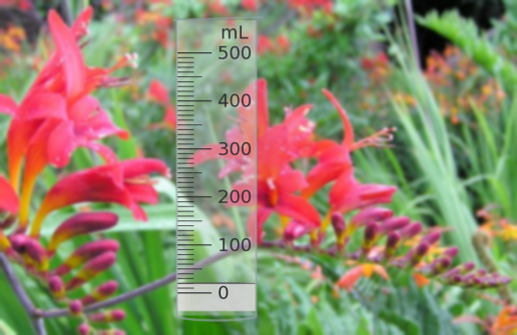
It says 20; mL
